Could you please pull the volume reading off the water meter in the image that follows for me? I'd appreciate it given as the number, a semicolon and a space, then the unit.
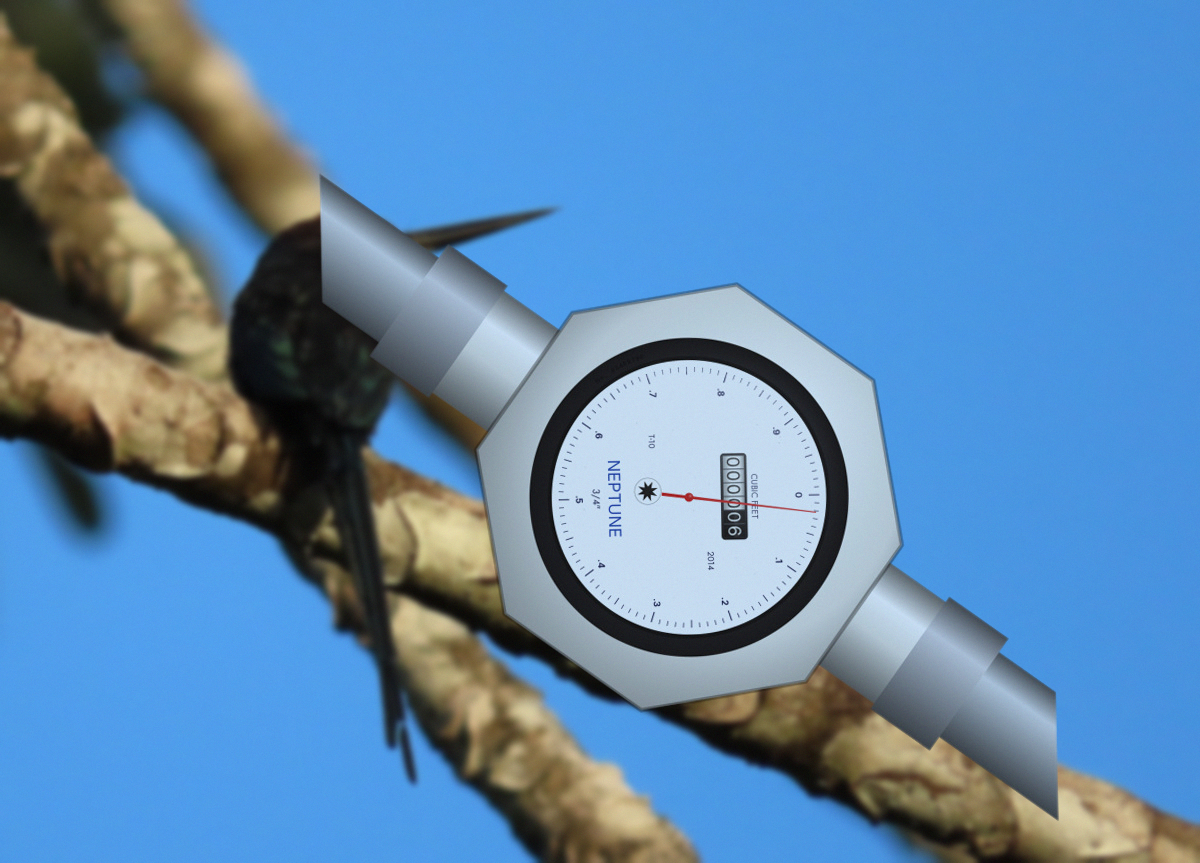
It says 6.02; ft³
